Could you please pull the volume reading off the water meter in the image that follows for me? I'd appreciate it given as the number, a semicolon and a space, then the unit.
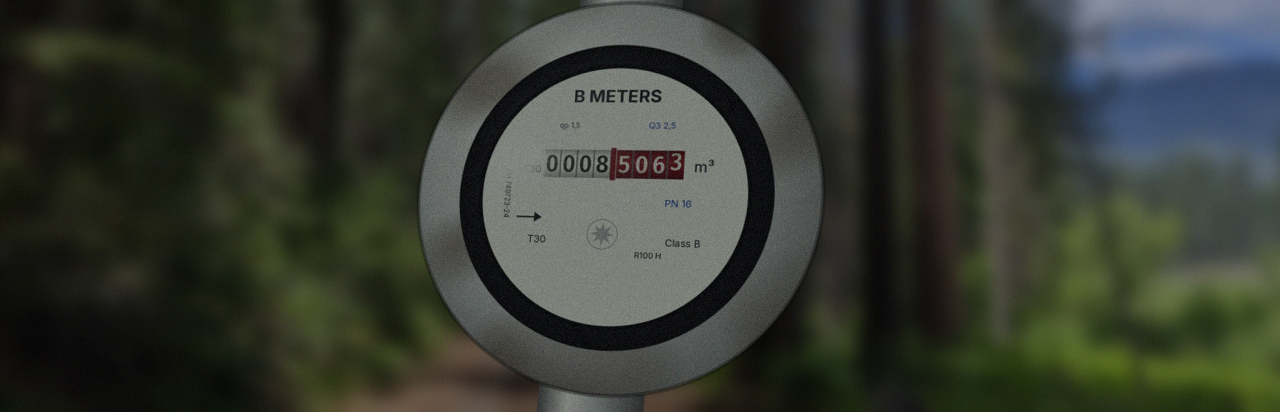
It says 8.5063; m³
